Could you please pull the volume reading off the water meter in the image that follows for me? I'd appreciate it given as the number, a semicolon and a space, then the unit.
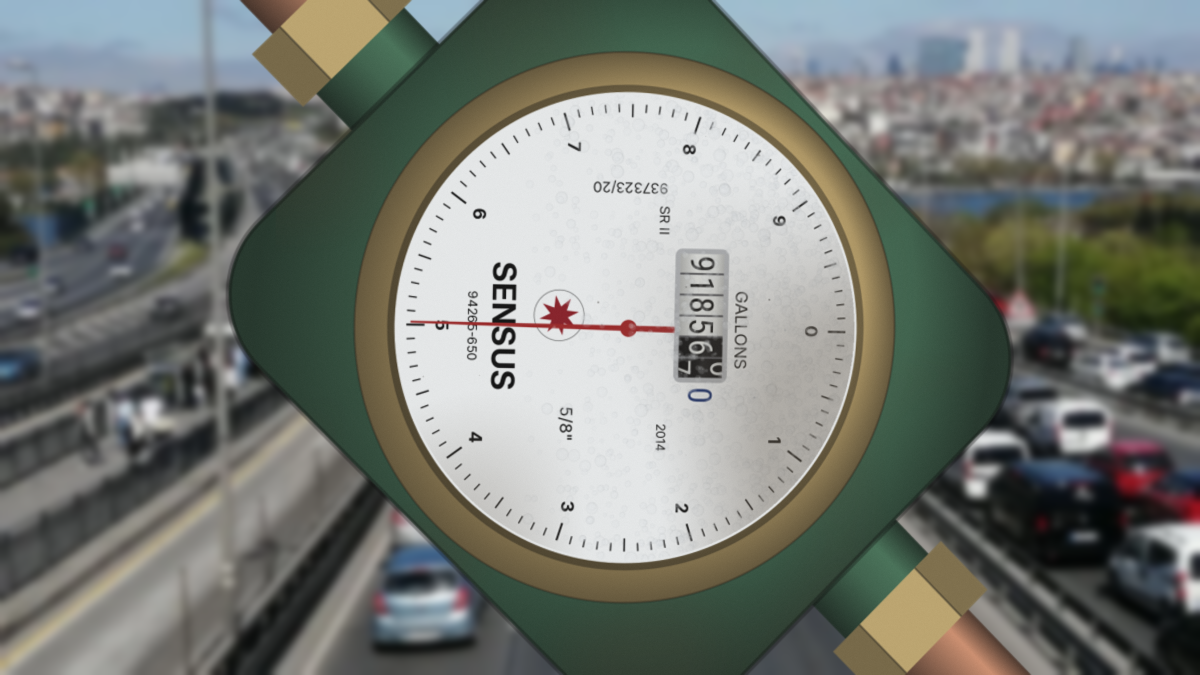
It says 9185665.0; gal
